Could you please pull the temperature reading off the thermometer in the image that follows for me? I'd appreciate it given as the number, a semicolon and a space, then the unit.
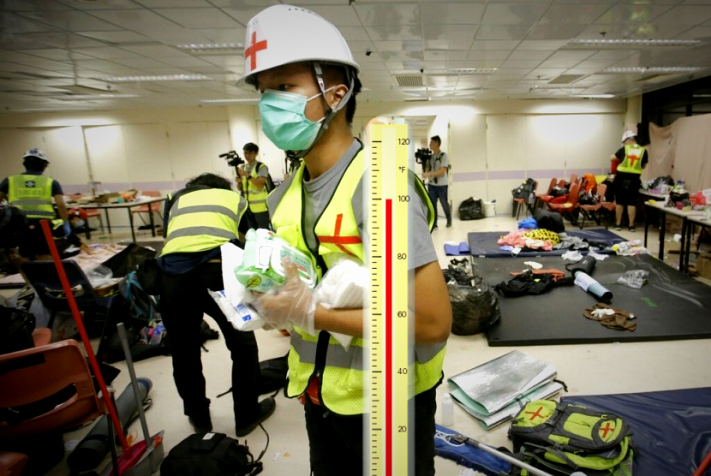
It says 100; °F
